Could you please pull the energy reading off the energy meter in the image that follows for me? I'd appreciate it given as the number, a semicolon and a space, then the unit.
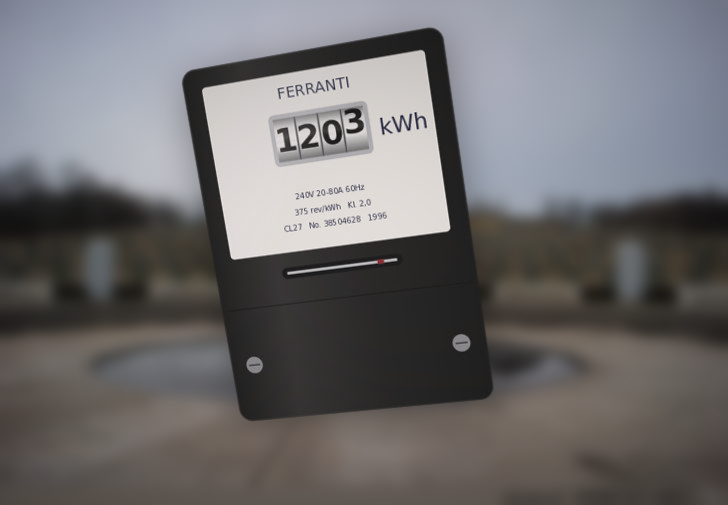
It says 1203; kWh
